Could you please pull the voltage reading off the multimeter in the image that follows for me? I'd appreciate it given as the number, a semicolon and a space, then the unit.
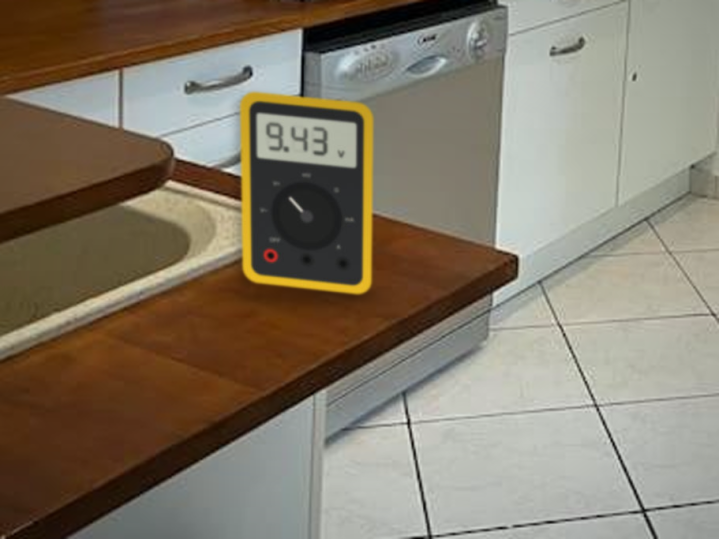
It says 9.43; V
